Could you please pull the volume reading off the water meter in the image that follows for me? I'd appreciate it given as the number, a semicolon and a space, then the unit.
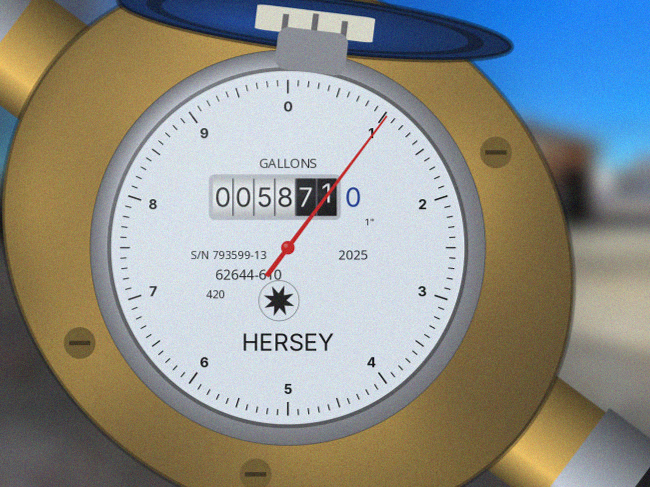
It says 58711.0; gal
